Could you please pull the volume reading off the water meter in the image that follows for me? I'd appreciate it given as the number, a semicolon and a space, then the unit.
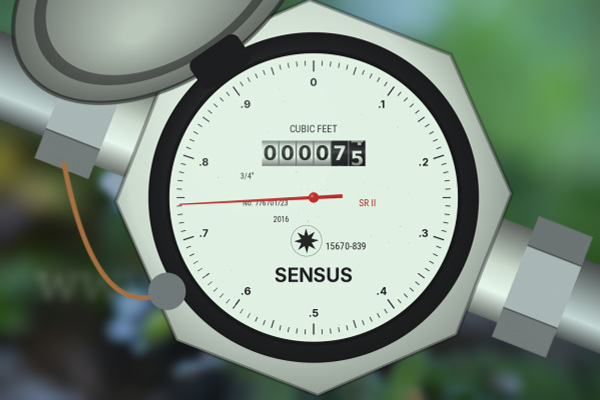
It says 74.74; ft³
